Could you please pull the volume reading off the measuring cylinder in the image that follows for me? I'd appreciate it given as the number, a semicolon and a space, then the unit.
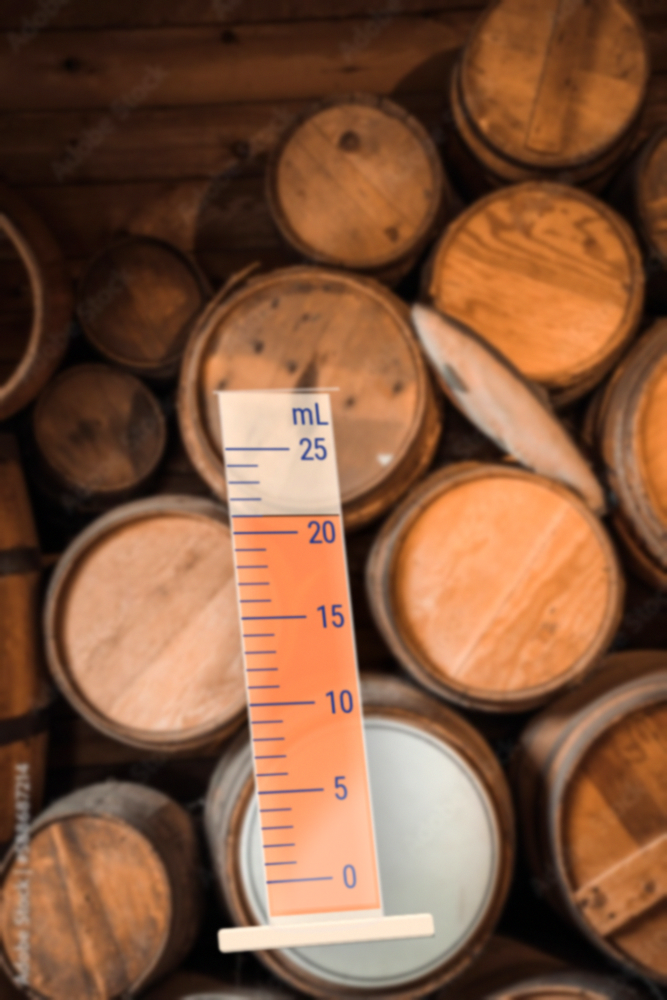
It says 21; mL
